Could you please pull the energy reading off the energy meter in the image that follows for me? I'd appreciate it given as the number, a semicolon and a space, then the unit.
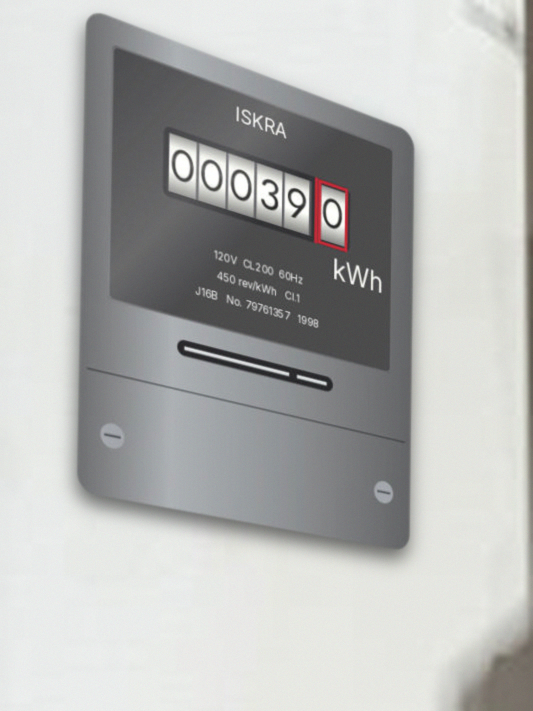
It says 39.0; kWh
